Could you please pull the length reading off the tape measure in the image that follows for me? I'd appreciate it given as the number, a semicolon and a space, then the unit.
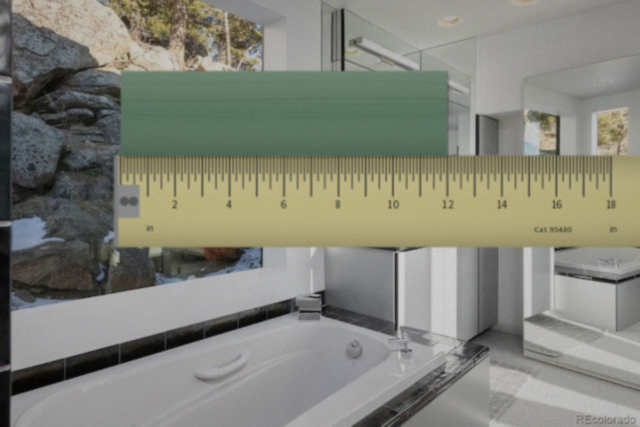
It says 12; in
